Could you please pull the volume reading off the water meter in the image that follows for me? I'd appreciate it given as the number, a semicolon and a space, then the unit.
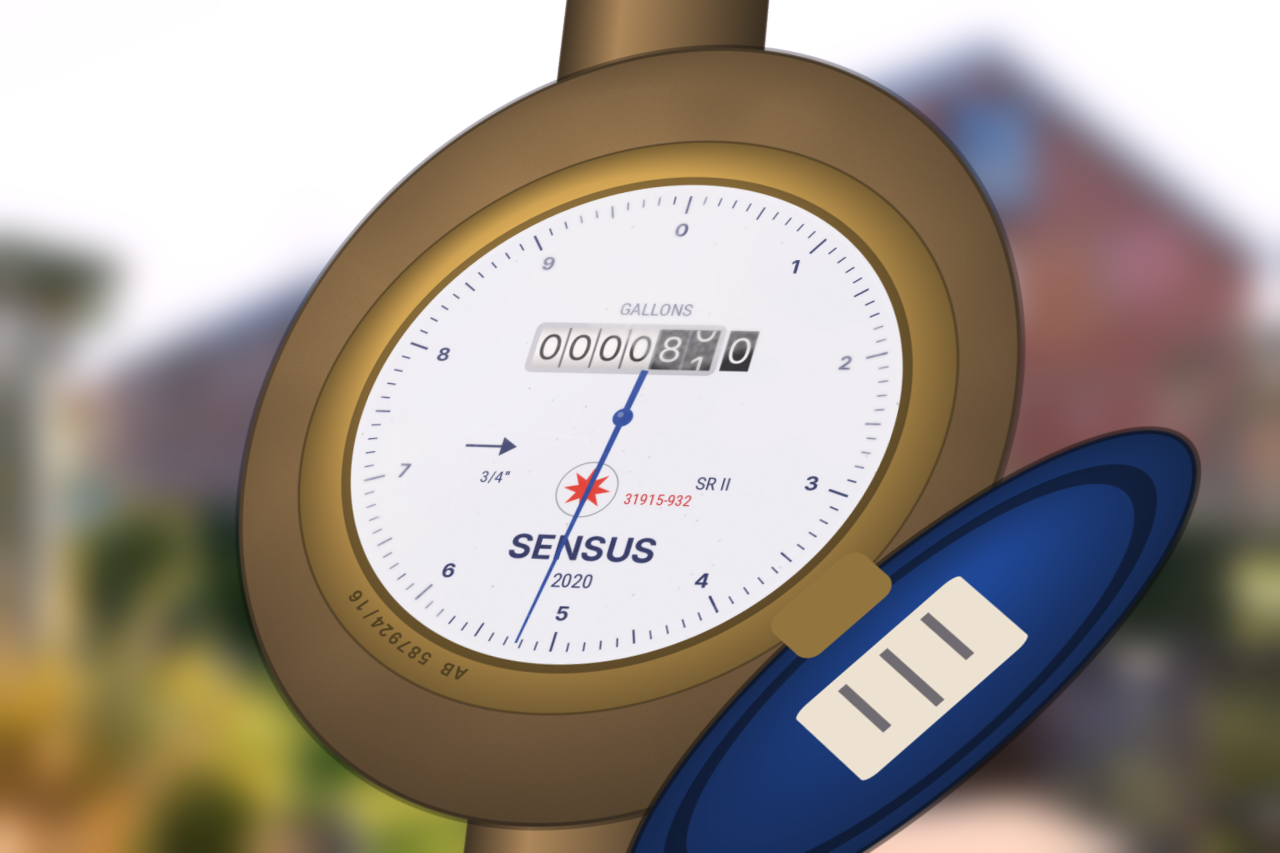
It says 805.2; gal
